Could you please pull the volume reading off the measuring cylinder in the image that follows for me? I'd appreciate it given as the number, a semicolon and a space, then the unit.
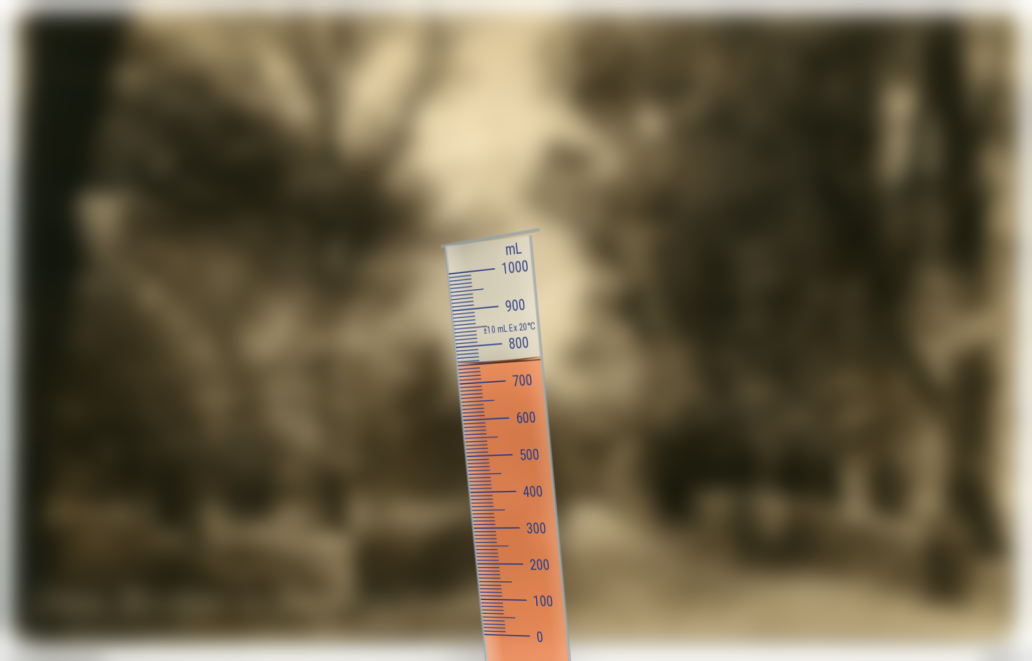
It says 750; mL
